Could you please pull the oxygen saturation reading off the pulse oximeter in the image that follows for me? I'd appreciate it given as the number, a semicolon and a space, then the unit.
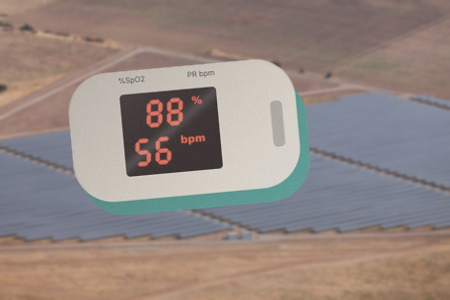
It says 88; %
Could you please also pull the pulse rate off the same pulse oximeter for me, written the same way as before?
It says 56; bpm
